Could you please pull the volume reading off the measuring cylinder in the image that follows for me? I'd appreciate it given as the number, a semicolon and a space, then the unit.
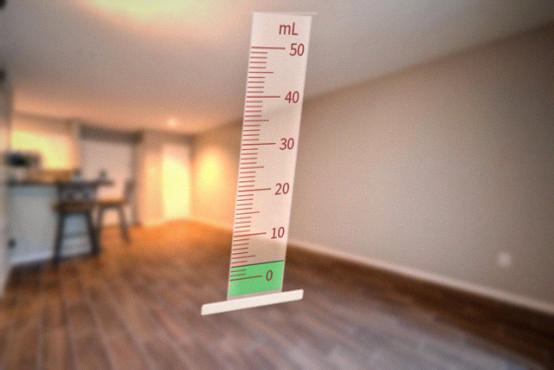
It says 3; mL
